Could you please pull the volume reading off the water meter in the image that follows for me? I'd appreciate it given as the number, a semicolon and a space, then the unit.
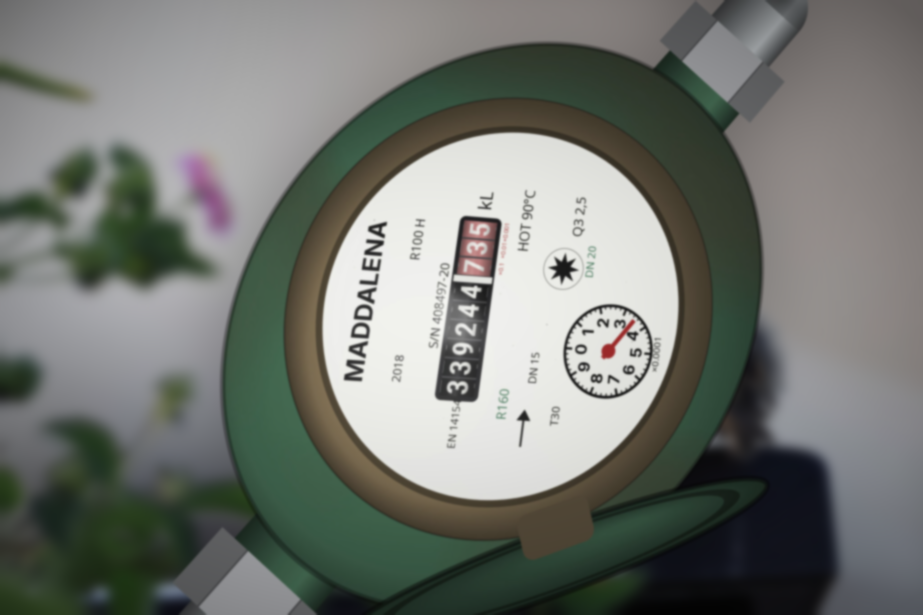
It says 339244.7353; kL
